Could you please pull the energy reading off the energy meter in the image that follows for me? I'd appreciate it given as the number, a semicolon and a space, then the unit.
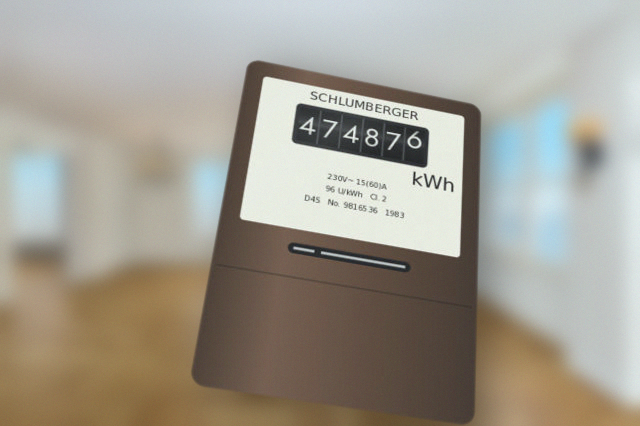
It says 474876; kWh
